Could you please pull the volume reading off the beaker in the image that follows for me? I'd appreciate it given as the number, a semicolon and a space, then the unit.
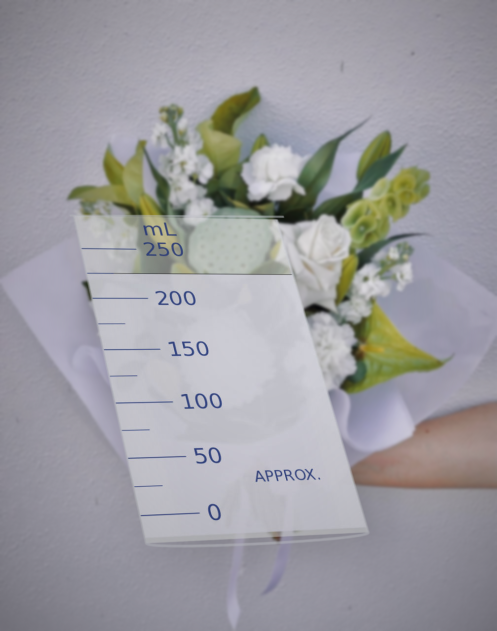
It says 225; mL
